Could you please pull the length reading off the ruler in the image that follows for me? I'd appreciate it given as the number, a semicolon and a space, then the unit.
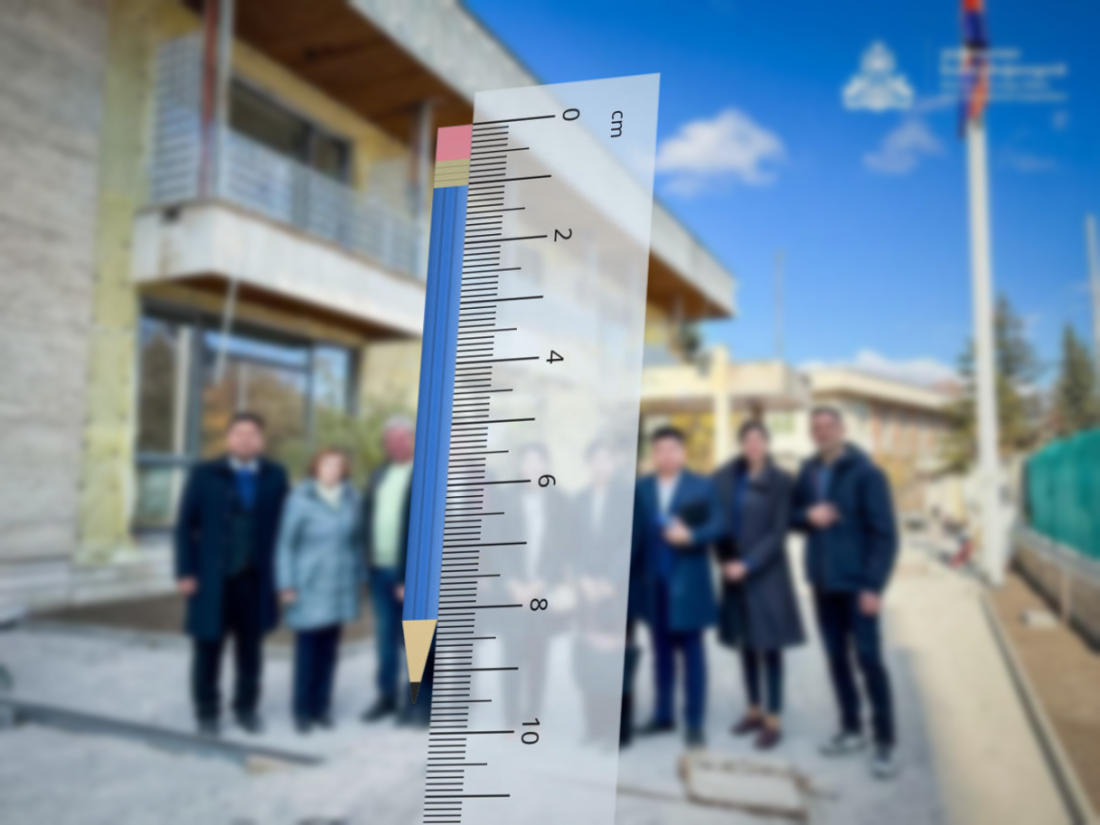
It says 9.5; cm
